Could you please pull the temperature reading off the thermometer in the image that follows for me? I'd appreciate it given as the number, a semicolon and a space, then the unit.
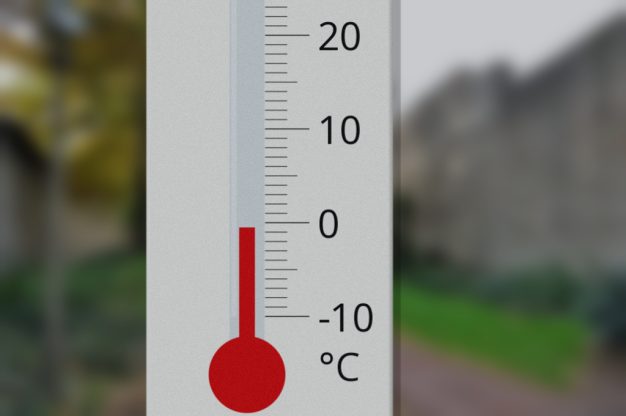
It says -0.5; °C
